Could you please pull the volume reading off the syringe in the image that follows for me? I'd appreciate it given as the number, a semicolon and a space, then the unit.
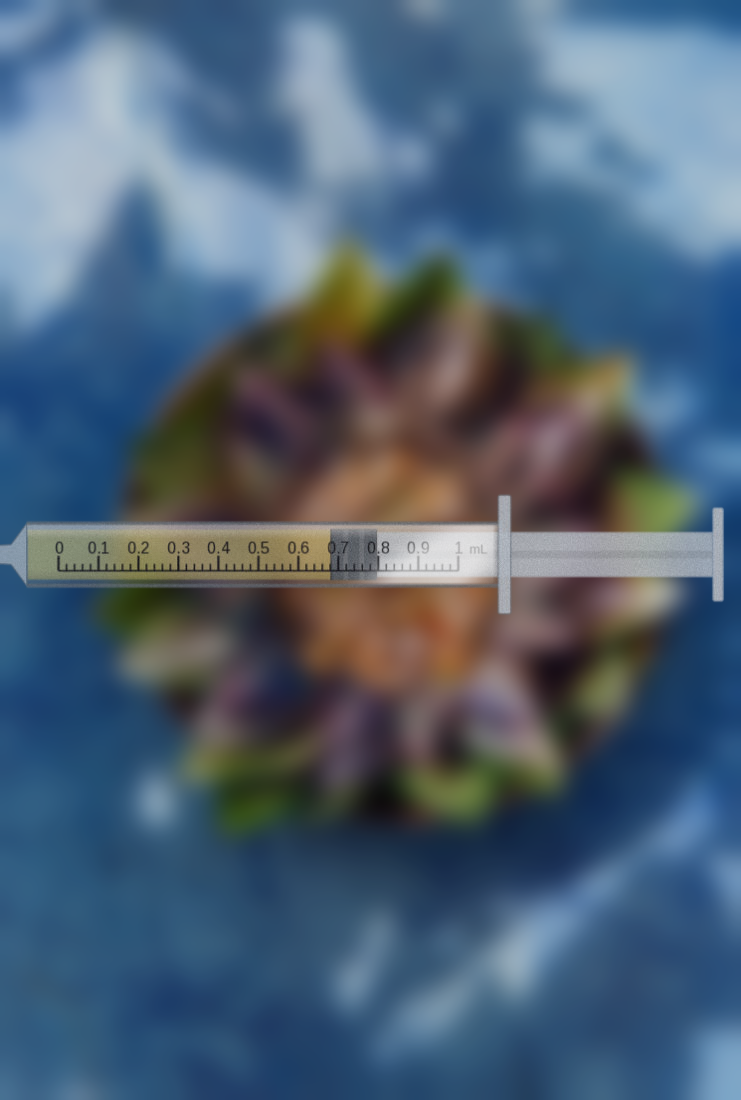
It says 0.68; mL
